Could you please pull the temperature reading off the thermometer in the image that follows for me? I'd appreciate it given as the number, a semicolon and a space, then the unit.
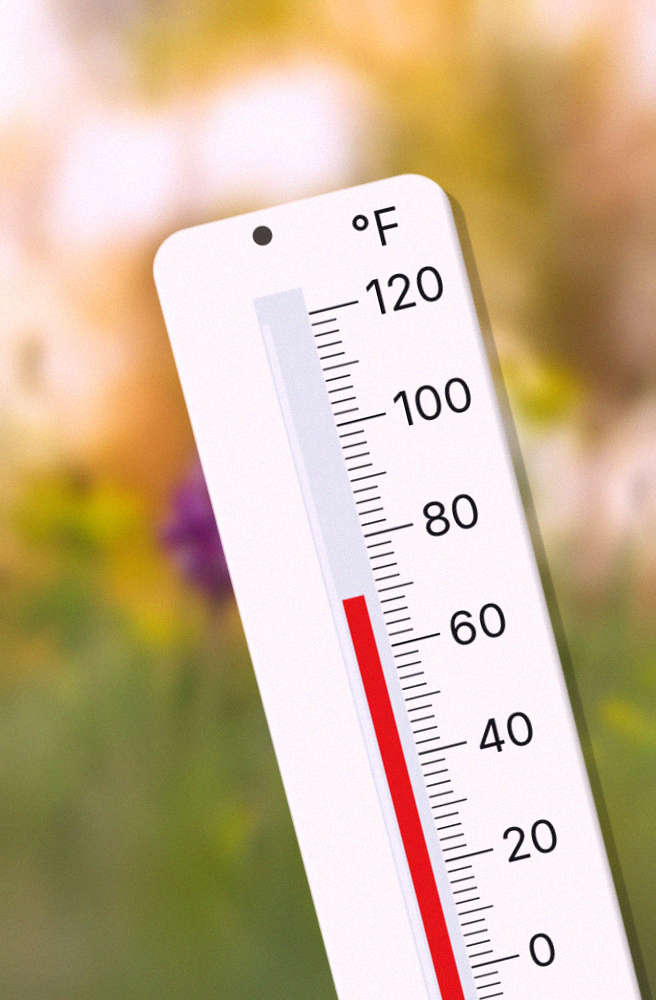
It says 70; °F
